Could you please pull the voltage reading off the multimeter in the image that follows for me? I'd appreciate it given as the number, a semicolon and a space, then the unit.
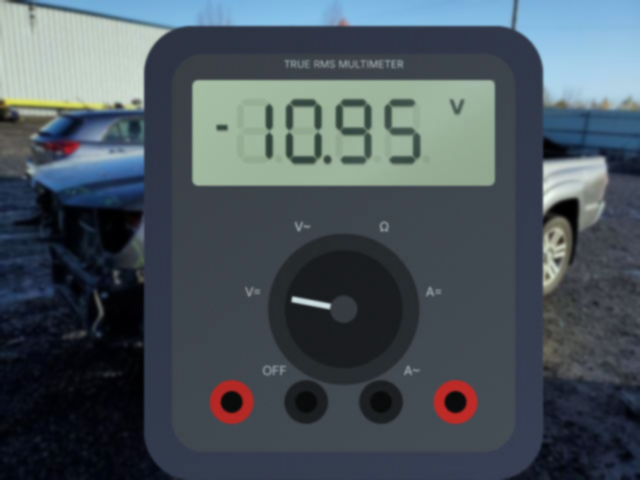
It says -10.95; V
